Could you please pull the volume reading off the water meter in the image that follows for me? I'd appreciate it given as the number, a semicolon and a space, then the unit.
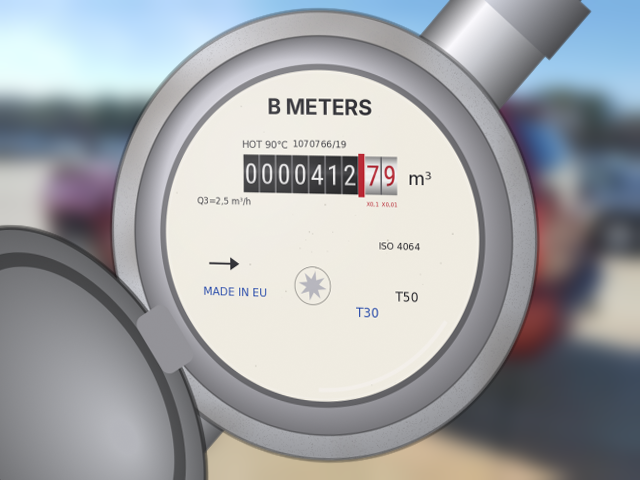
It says 412.79; m³
